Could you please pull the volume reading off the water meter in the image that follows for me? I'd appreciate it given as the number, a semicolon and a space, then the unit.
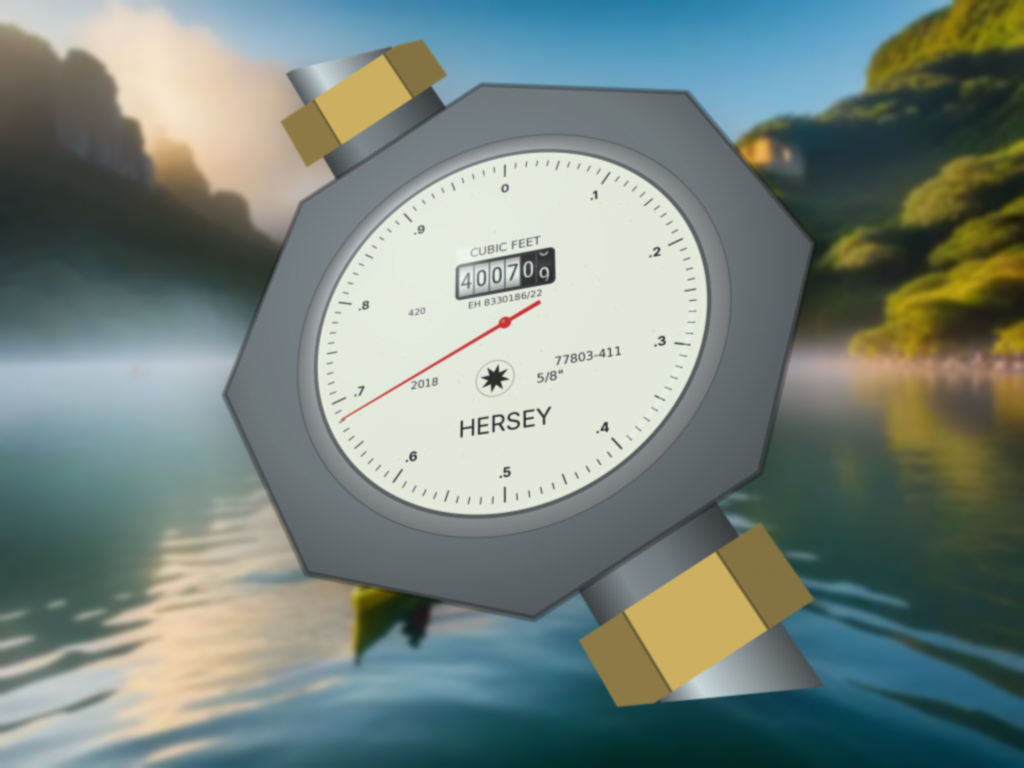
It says 400708.68; ft³
